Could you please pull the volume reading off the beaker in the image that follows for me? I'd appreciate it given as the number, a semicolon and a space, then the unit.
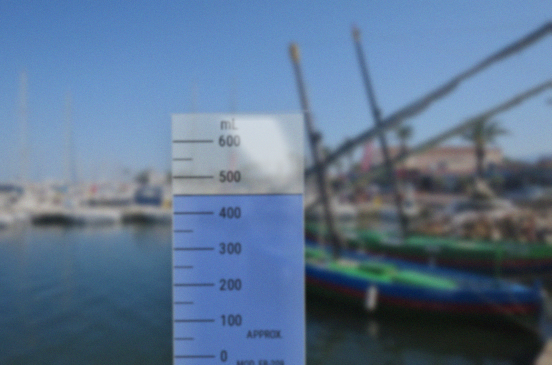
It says 450; mL
